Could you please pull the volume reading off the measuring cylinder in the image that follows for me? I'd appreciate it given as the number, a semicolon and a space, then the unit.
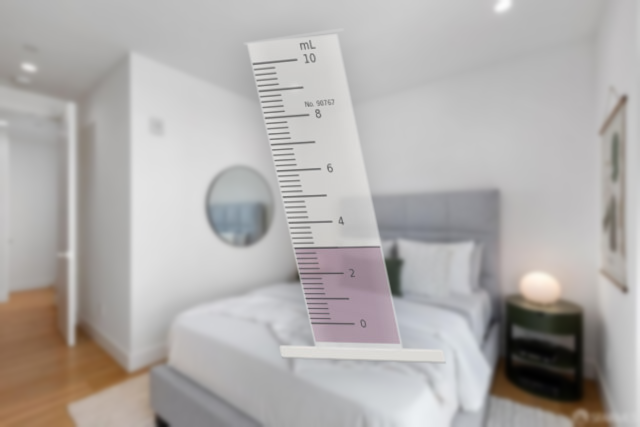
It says 3; mL
